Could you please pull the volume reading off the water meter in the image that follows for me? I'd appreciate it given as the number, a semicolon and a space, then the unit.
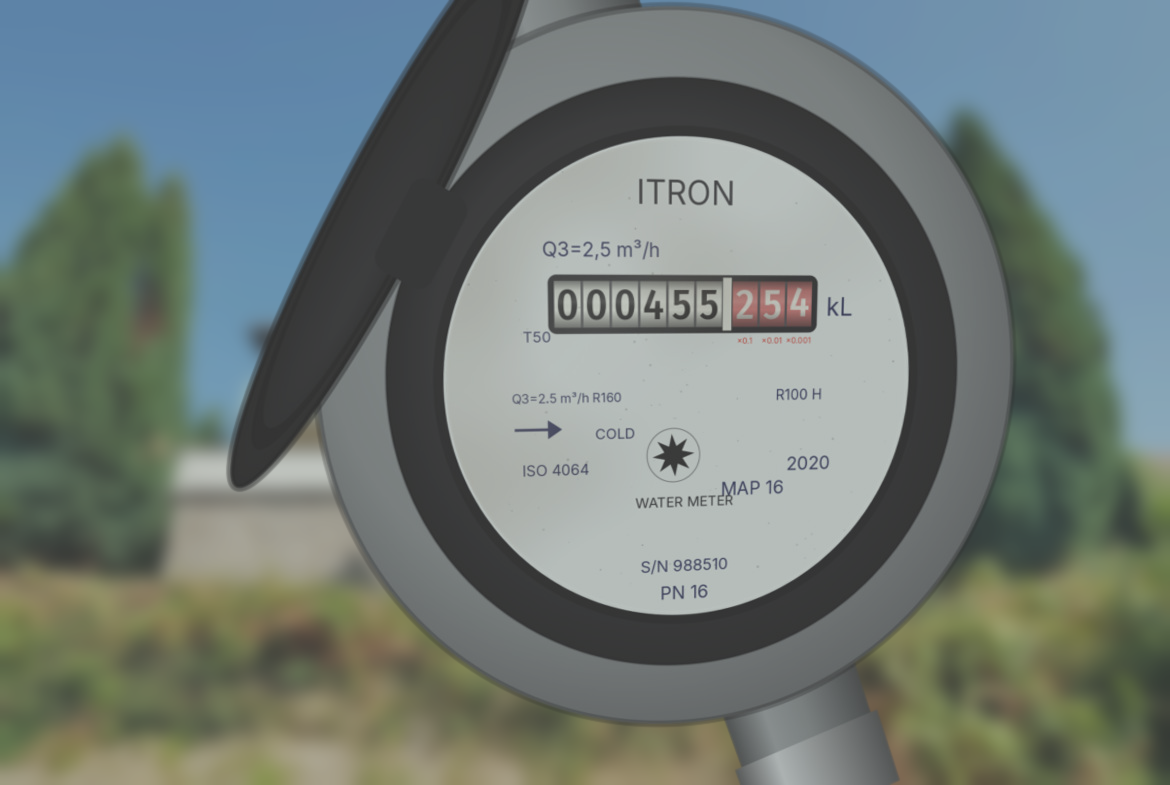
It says 455.254; kL
